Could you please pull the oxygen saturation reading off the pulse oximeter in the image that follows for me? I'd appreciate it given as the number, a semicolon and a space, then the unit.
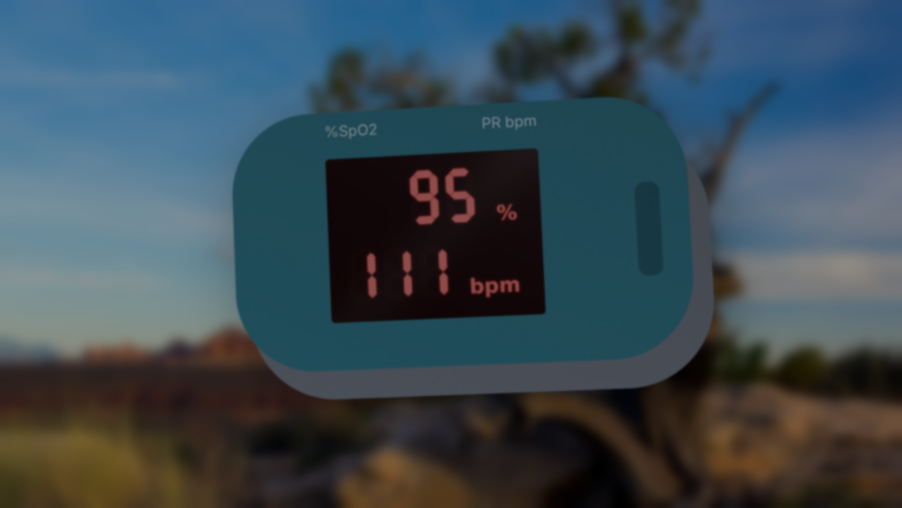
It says 95; %
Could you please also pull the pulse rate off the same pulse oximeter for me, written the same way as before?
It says 111; bpm
